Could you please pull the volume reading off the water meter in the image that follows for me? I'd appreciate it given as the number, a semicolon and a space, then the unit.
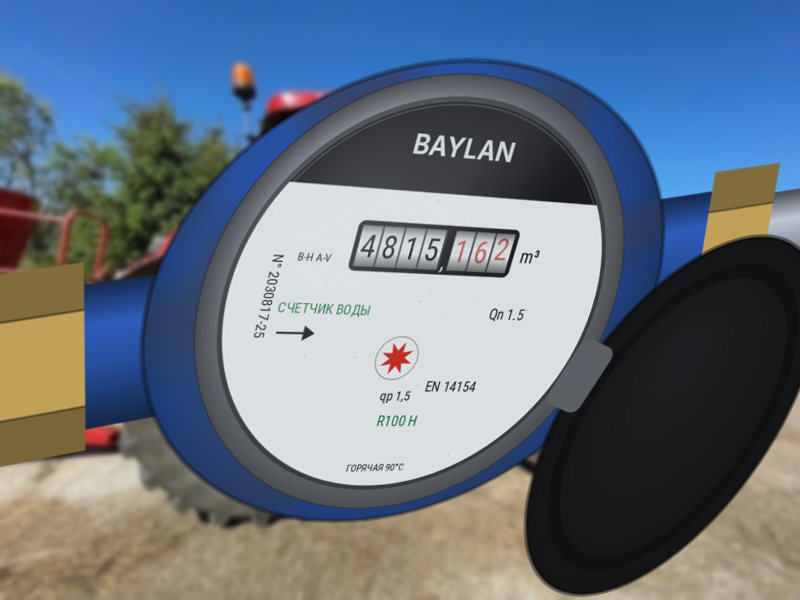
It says 4815.162; m³
